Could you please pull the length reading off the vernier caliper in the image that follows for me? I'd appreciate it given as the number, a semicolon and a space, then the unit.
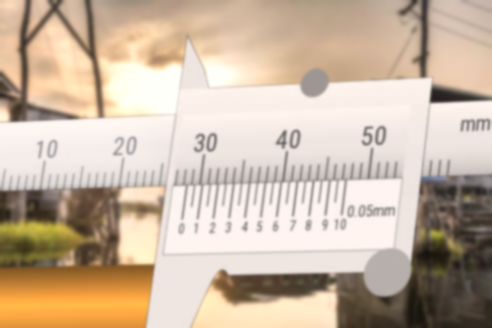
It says 28.4; mm
